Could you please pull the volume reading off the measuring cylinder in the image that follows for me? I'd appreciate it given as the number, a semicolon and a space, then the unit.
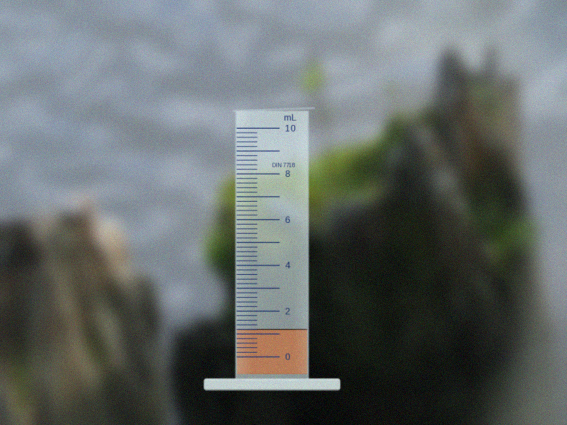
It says 1.2; mL
